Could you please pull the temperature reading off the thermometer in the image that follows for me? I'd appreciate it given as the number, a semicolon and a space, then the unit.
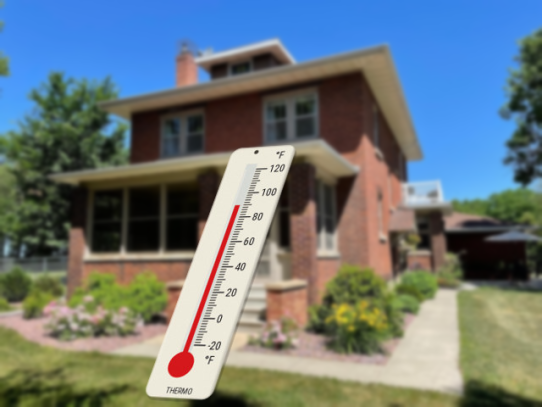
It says 90; °F
